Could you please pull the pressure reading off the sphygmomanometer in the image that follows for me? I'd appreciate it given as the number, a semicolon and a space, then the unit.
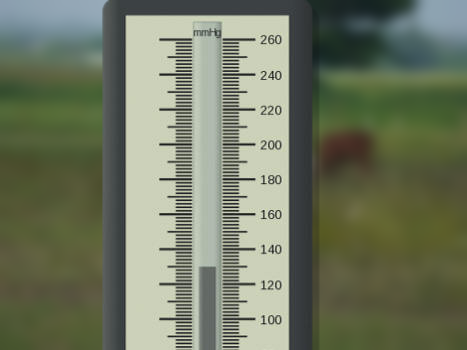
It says 130; mmHg
